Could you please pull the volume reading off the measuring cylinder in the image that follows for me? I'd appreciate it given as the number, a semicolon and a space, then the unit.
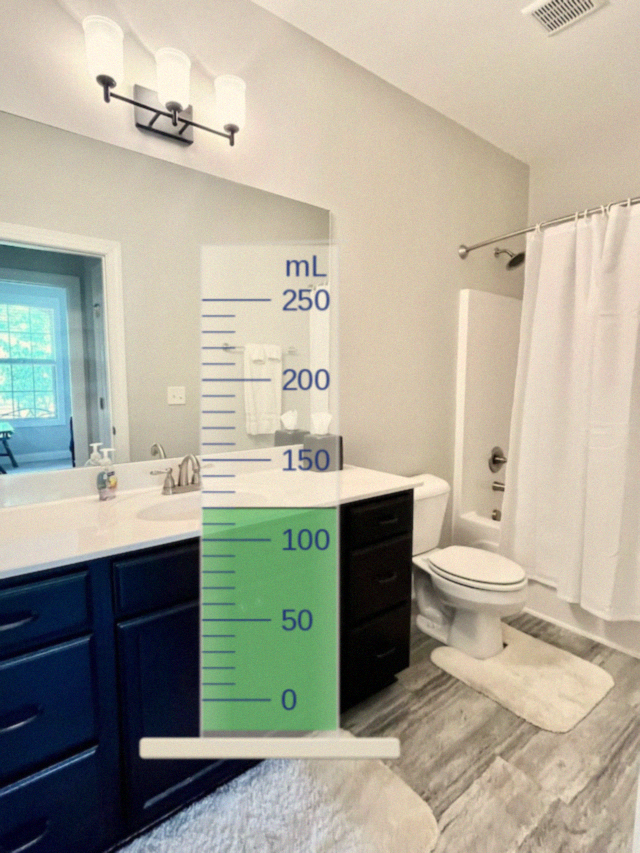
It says 120; mL
